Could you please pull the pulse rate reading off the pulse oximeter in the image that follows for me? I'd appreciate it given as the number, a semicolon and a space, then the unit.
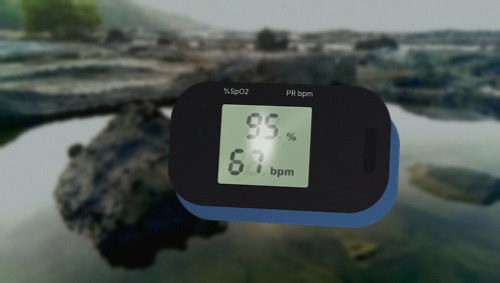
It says 67; bpm
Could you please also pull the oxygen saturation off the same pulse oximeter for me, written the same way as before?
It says 95; %
